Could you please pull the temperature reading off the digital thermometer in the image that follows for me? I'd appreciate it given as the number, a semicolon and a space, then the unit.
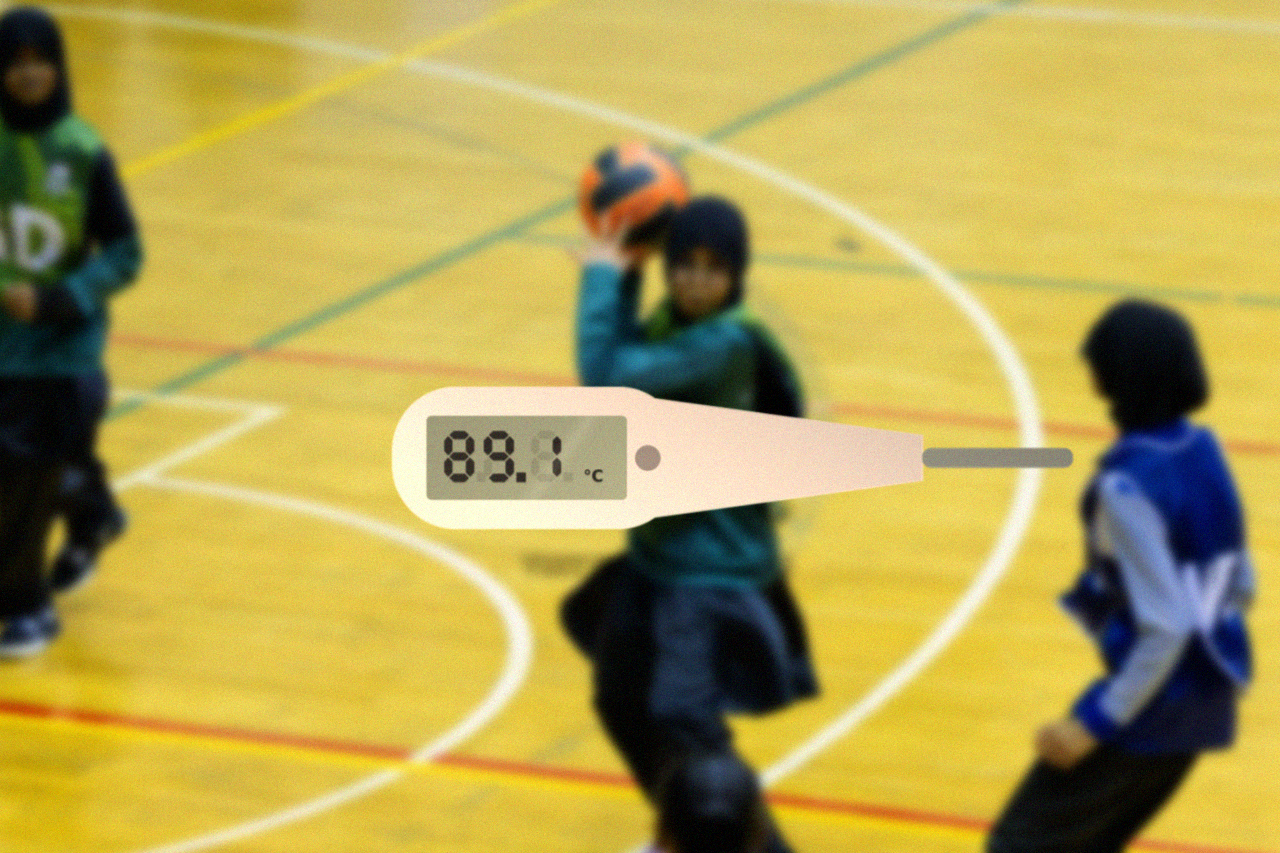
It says 89.1; °C
